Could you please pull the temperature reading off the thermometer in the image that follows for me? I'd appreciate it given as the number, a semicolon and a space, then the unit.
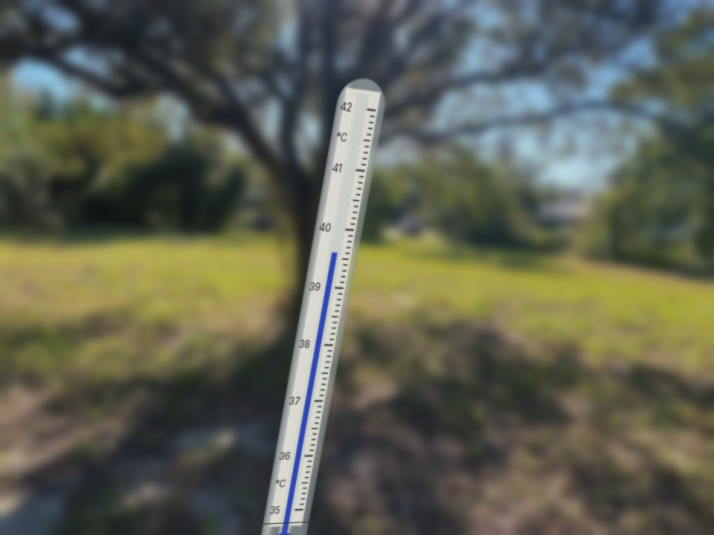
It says 39.6; °C
